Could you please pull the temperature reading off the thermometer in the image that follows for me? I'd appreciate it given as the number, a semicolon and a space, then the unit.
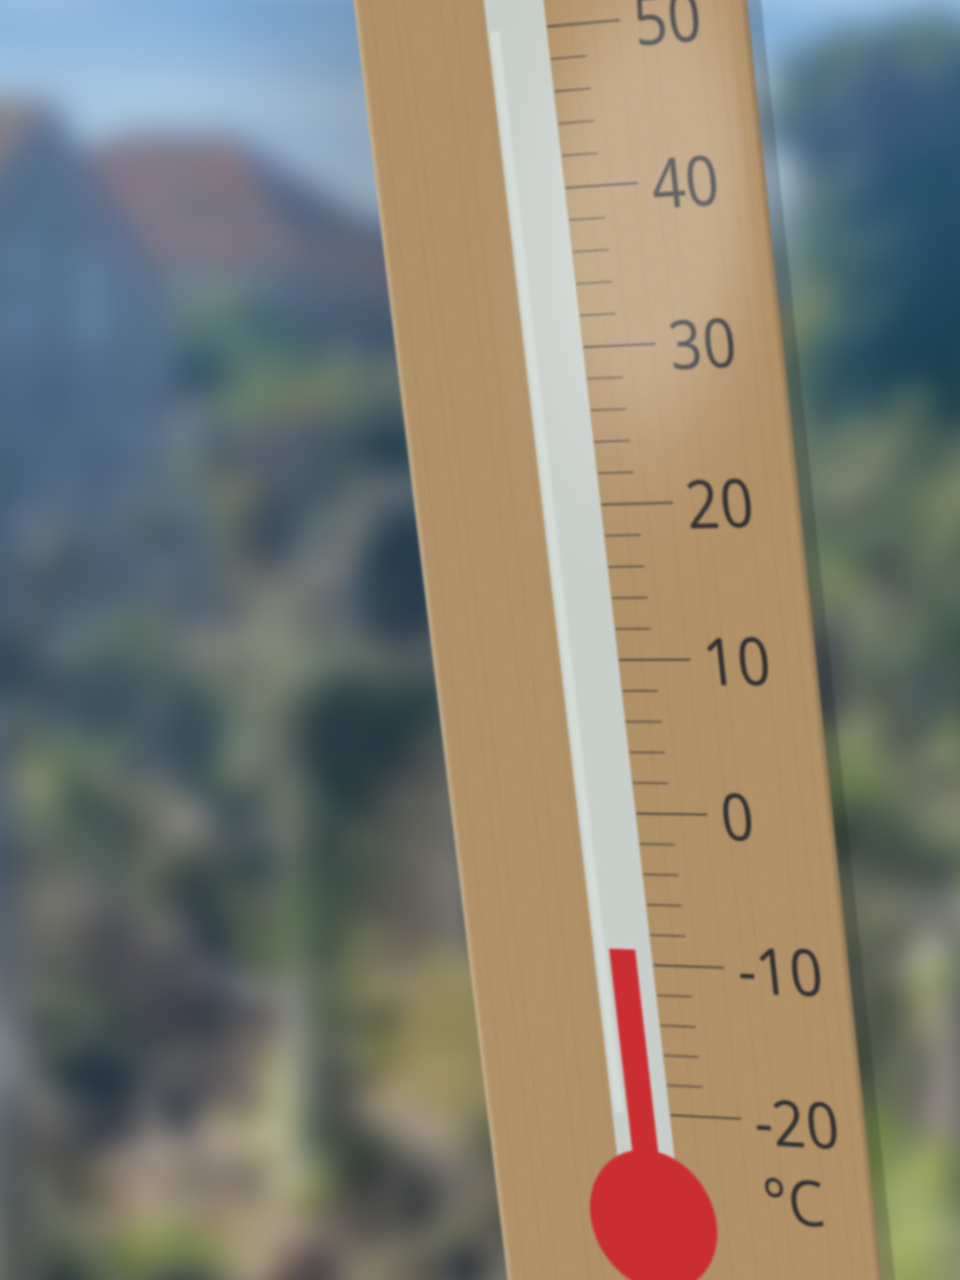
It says -9; °C
